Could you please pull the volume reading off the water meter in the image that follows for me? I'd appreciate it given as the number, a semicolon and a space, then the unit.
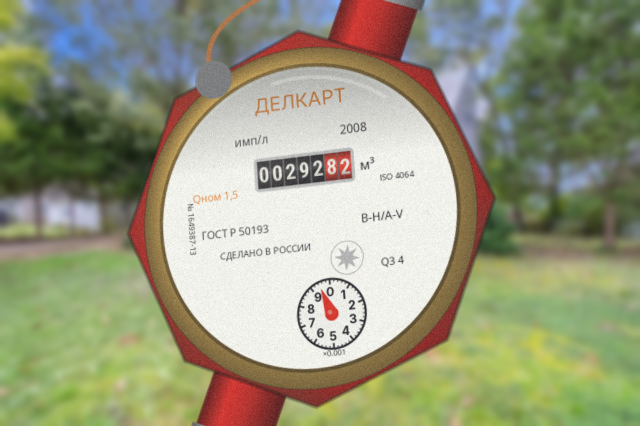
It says 292.819; m³
